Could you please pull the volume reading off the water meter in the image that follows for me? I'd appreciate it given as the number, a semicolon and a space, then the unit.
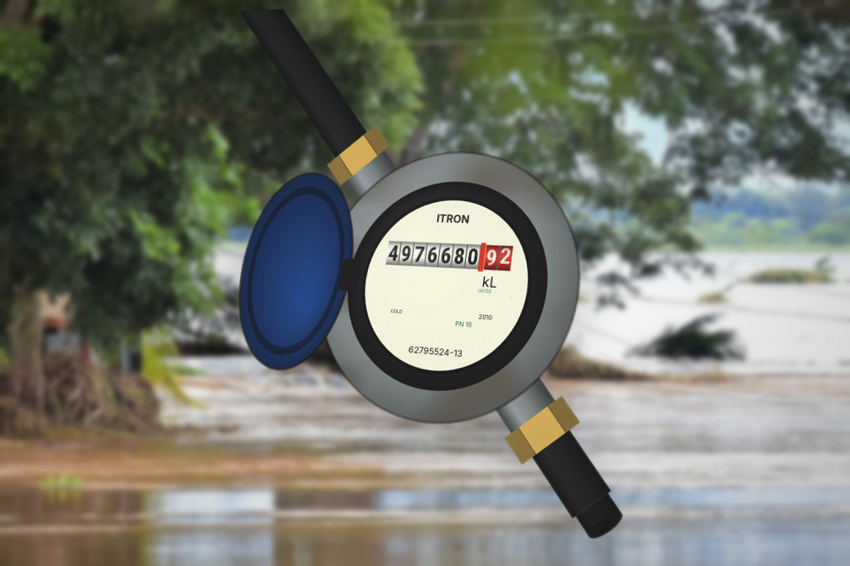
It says 4976680.92; kL
